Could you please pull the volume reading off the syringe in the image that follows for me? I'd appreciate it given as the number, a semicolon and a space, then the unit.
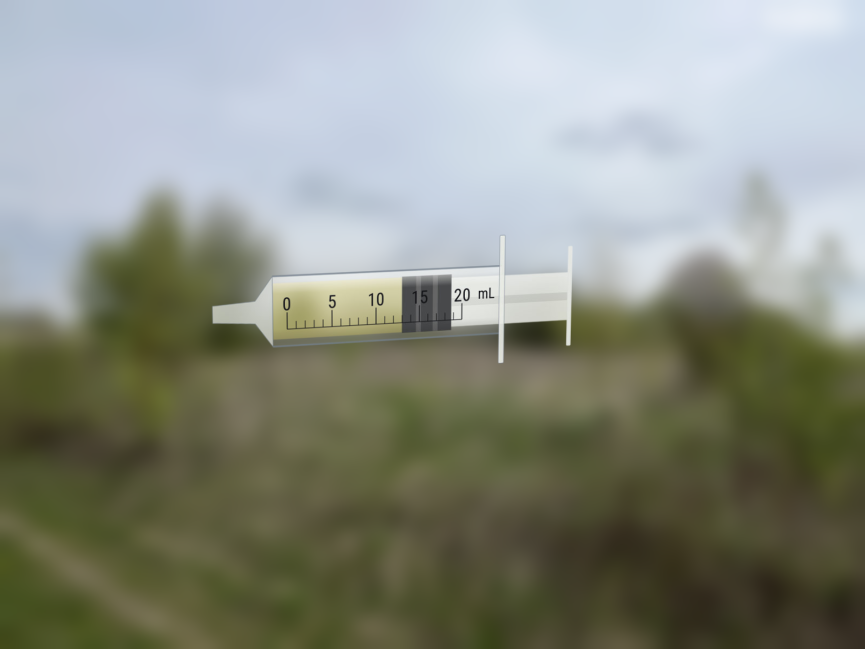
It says 13; mL
